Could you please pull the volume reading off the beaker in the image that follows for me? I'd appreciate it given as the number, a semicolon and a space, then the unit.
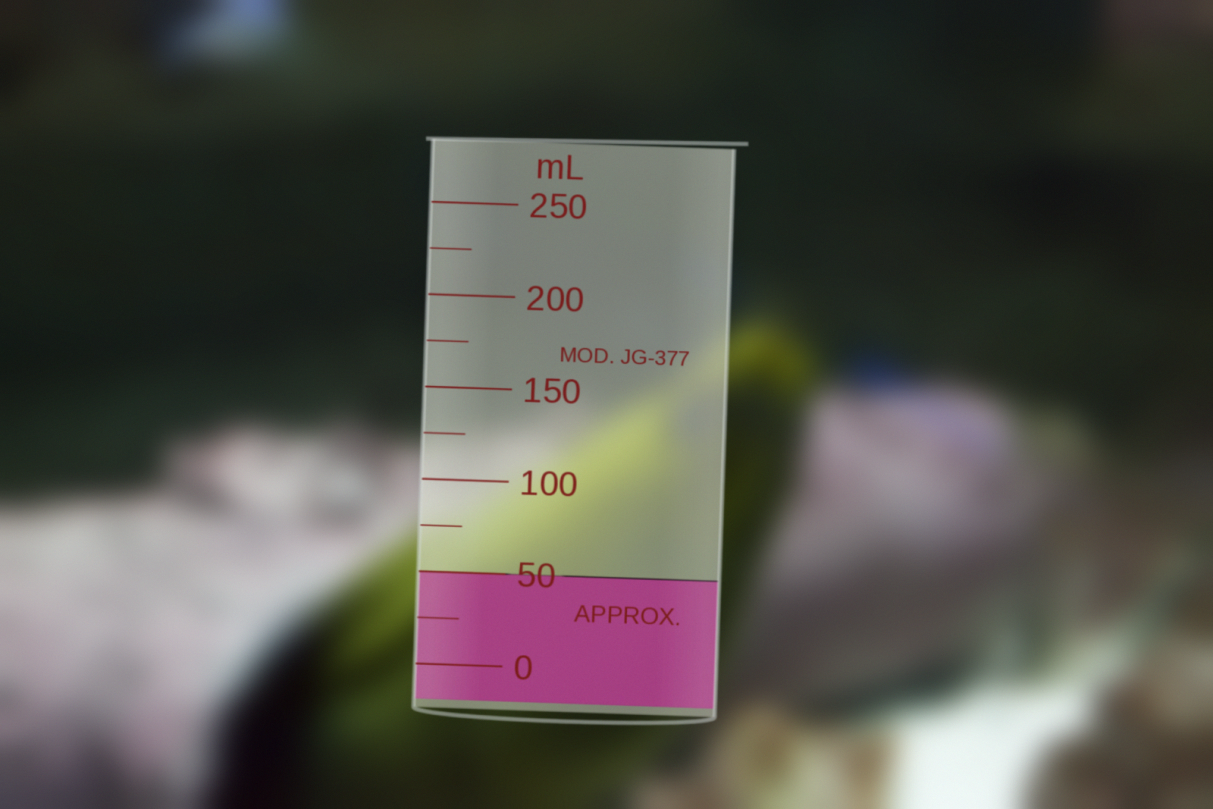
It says 50; mL
